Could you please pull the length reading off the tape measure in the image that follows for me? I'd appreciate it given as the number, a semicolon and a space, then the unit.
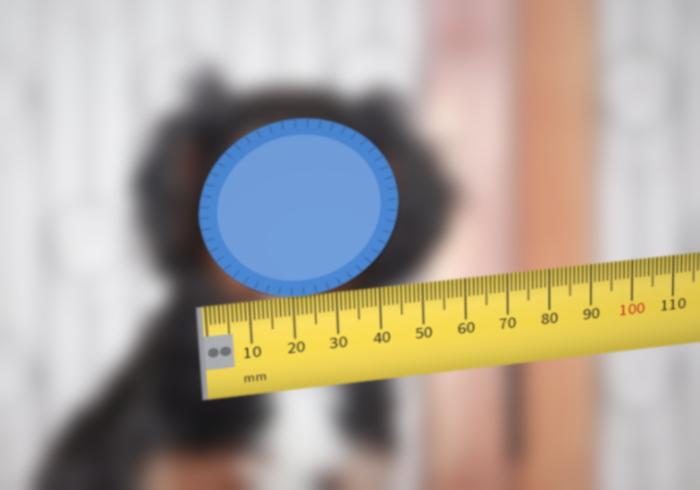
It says 45; mm
